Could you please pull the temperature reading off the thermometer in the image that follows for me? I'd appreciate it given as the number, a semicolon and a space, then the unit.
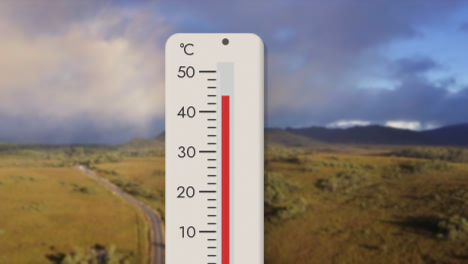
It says 44; °C
